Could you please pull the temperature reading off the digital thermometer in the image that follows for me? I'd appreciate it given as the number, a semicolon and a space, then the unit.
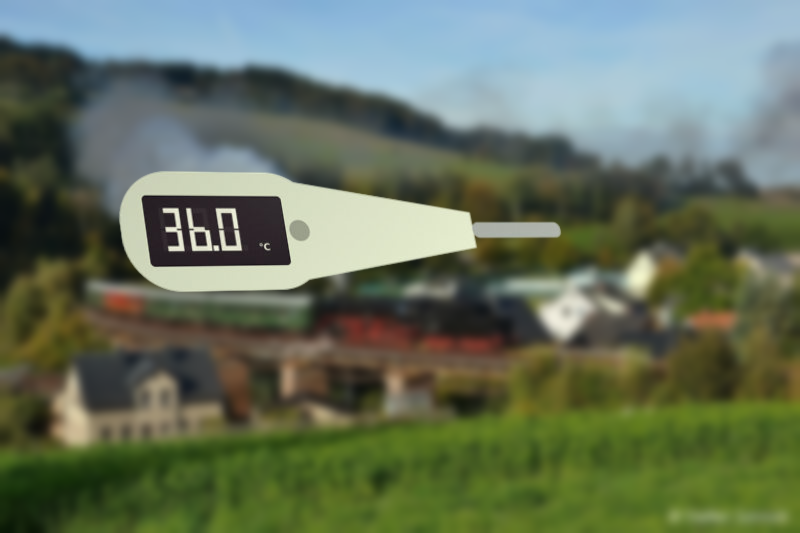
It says 36.0; °C
